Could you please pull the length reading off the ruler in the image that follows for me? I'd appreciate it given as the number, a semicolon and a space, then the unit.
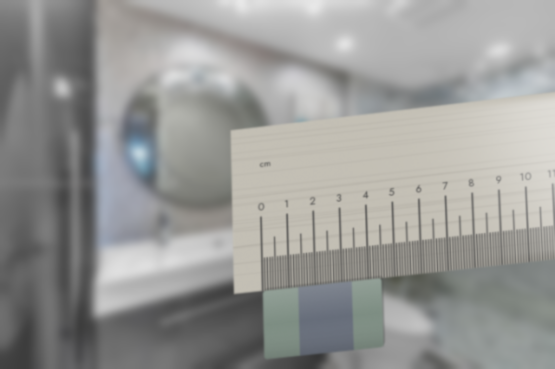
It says 4.5; cm
